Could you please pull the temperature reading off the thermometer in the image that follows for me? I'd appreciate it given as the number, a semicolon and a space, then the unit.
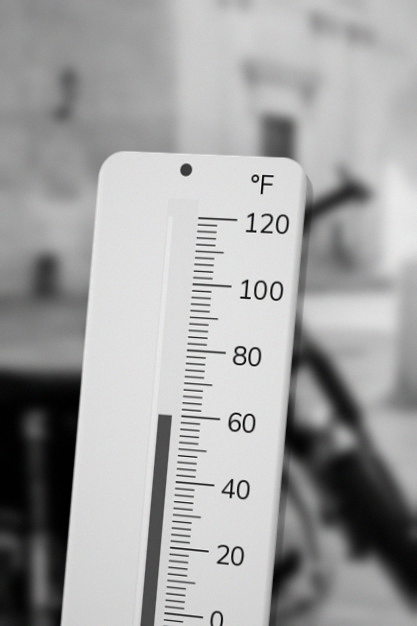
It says 60; °F
